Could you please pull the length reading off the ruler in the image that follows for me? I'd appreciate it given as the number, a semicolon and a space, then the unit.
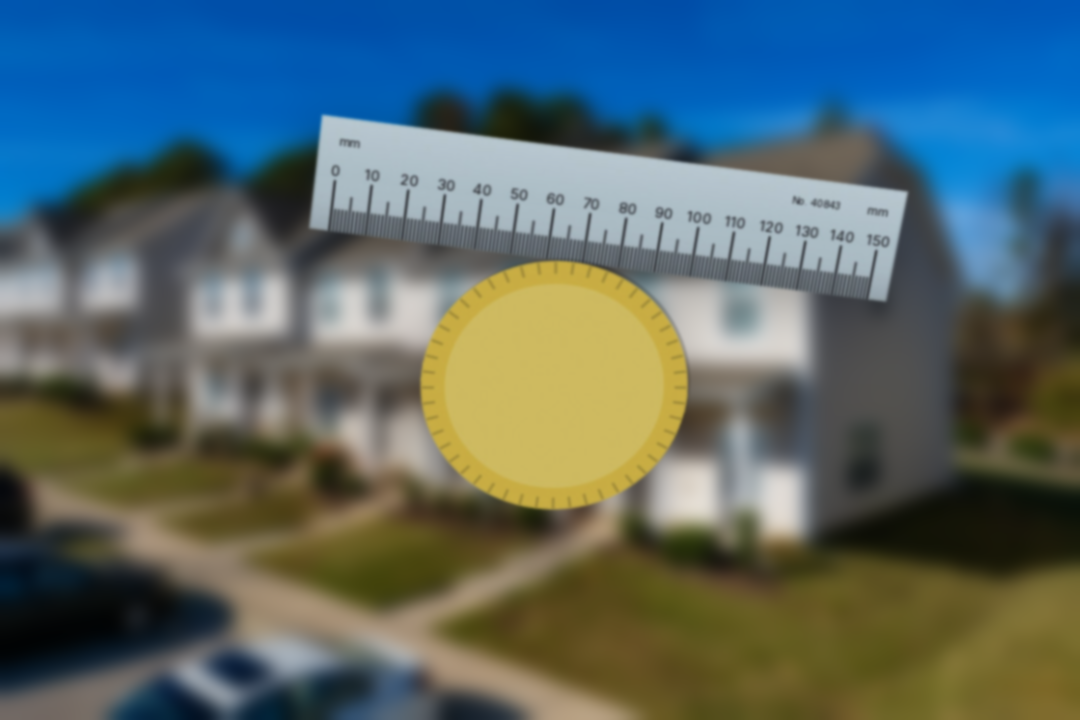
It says 75; mm
